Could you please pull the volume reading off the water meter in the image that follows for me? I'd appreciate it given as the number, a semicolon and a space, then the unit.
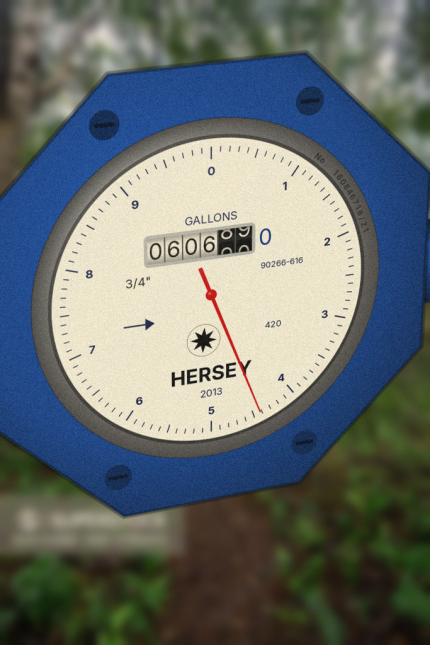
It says 606894.4; gal
